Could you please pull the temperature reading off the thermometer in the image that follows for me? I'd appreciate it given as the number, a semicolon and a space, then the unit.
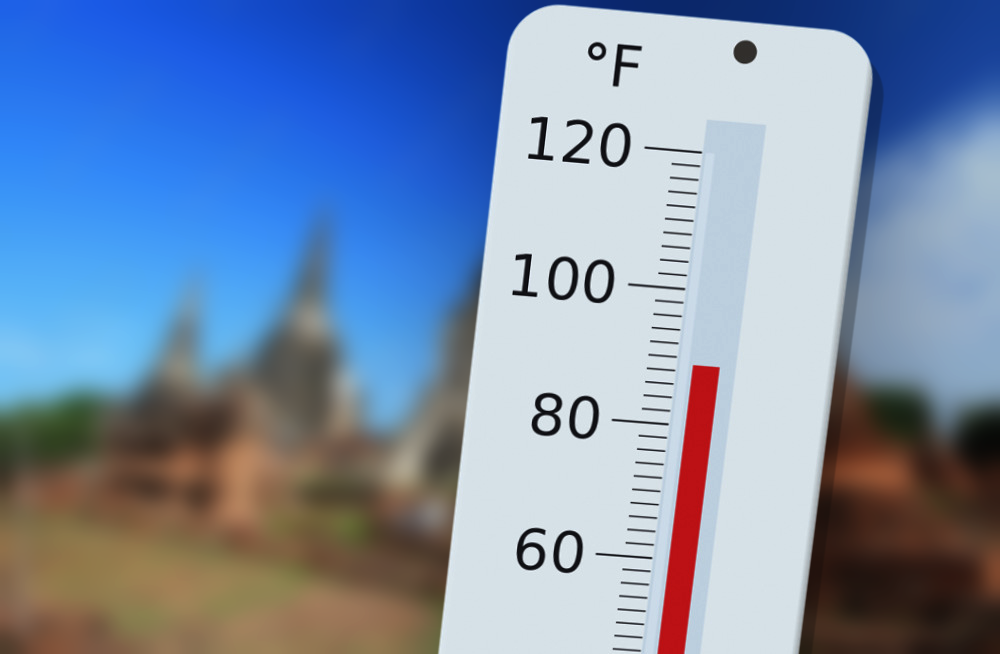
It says 89; °F
